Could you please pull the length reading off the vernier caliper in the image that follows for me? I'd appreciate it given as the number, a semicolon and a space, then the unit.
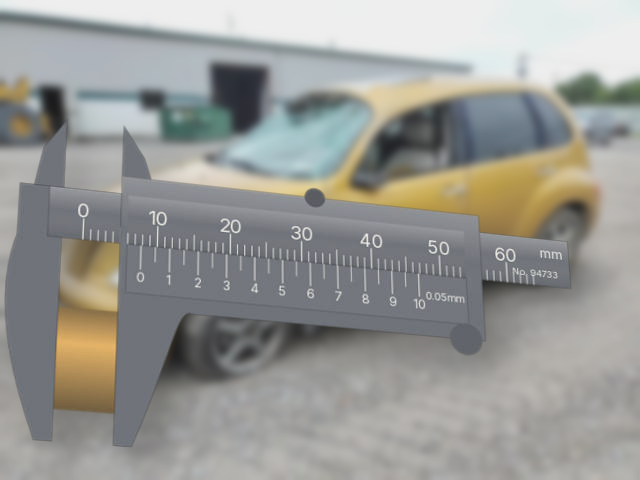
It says 7.8; mm
